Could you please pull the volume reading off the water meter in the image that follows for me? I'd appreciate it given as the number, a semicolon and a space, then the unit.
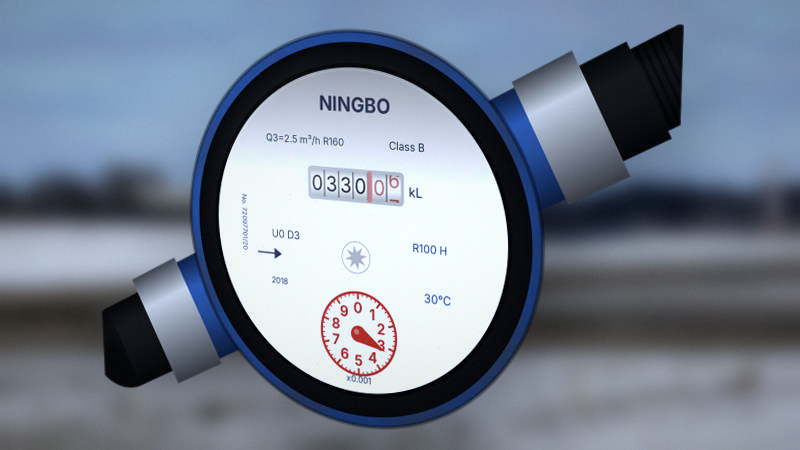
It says 330.063; kL
